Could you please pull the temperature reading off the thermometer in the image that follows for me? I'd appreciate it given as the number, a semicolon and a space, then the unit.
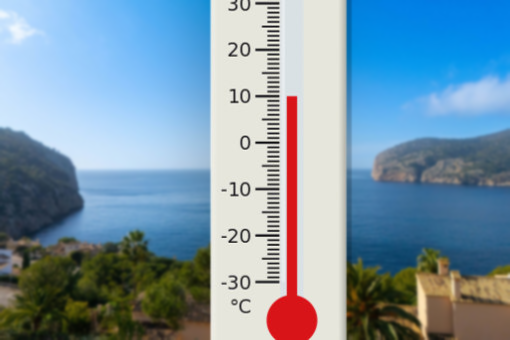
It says 10; °C
